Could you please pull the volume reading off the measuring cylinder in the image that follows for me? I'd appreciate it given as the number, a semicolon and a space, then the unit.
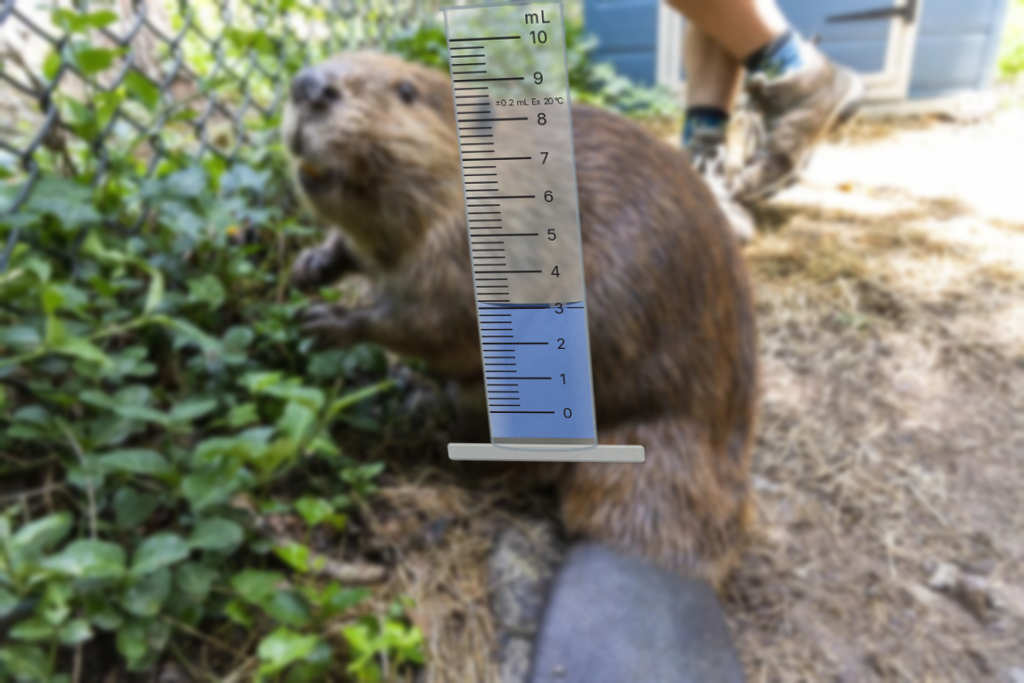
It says 3; mL
